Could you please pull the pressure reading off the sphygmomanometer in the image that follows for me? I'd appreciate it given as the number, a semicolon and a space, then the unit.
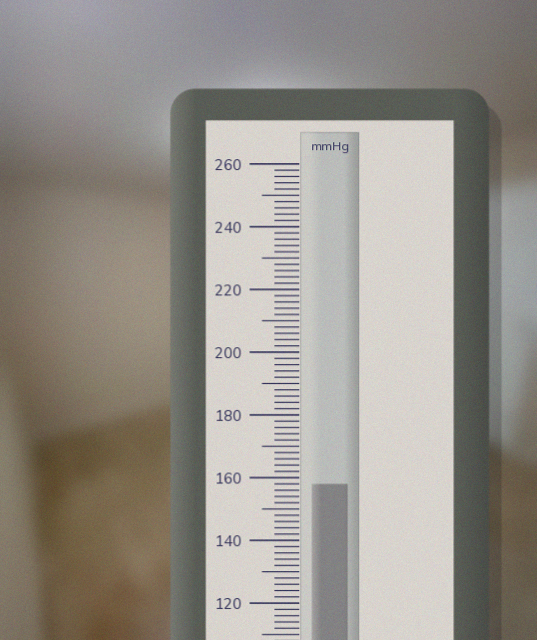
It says 158; mmHg
